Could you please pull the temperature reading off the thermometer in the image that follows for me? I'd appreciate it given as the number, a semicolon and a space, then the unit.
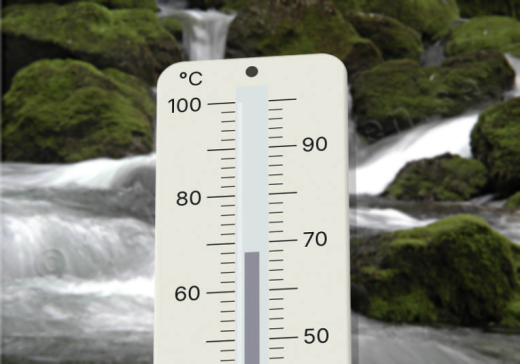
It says 68; °C
